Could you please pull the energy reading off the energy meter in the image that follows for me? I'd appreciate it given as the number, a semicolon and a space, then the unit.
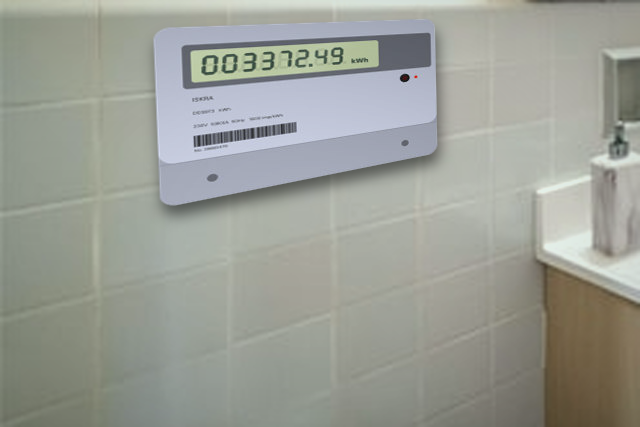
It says 3372.49; kWh
